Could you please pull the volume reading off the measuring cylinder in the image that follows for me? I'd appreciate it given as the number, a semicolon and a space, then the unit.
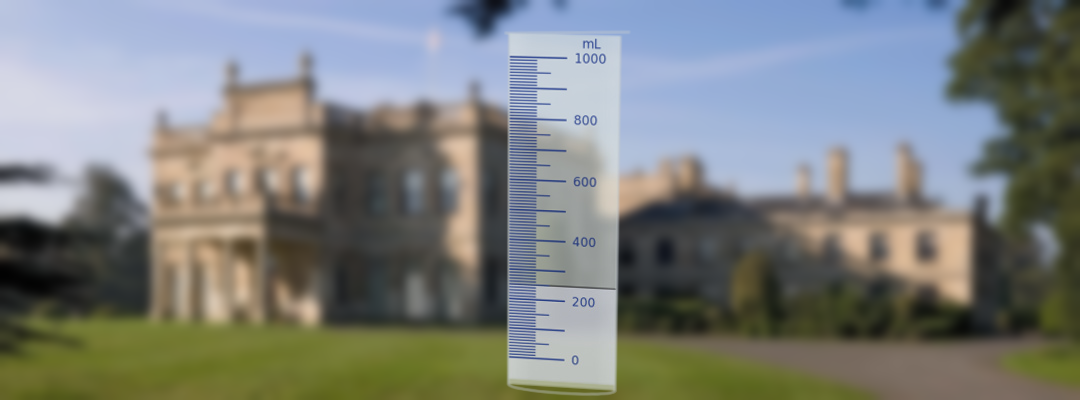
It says 250; mL
